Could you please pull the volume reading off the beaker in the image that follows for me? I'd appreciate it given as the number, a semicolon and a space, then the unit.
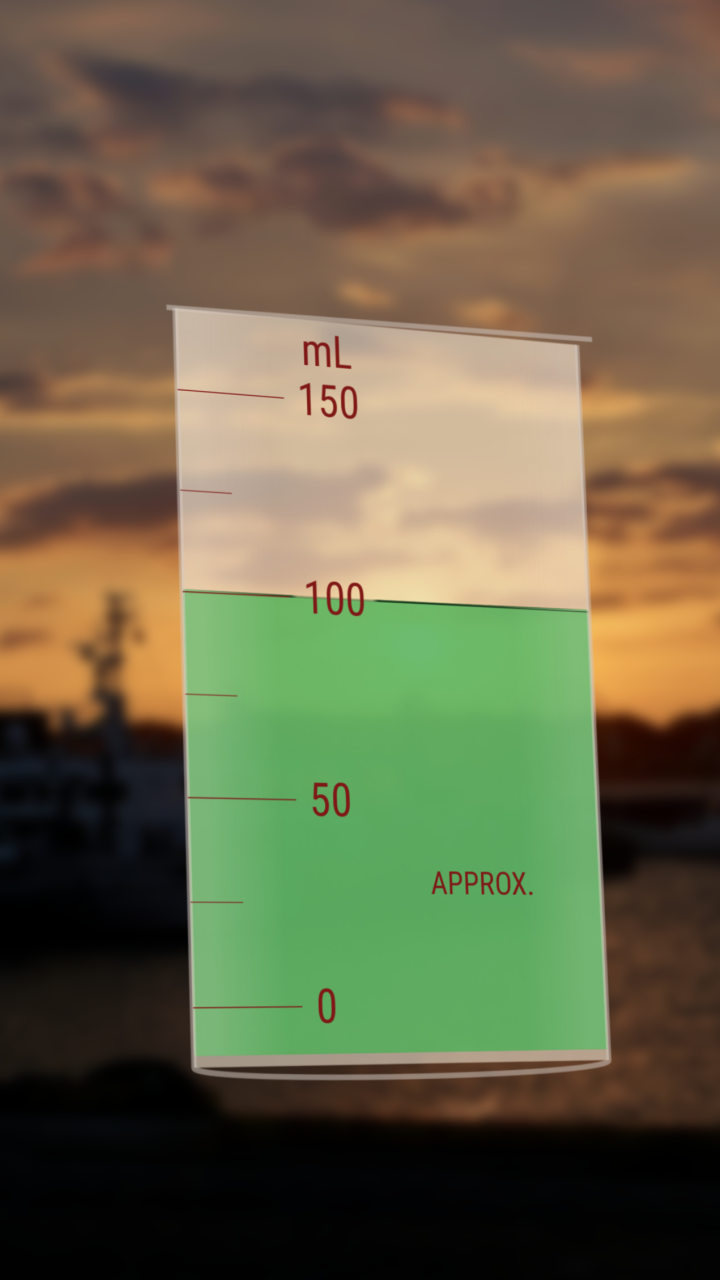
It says 100; mL
